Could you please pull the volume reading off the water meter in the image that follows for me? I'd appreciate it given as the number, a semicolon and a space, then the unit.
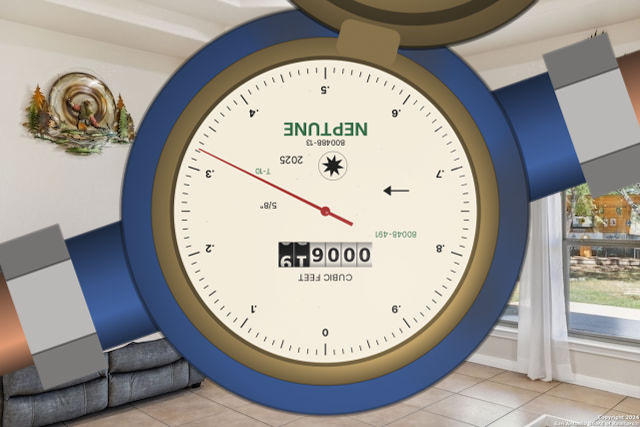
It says 619.32; ft³
